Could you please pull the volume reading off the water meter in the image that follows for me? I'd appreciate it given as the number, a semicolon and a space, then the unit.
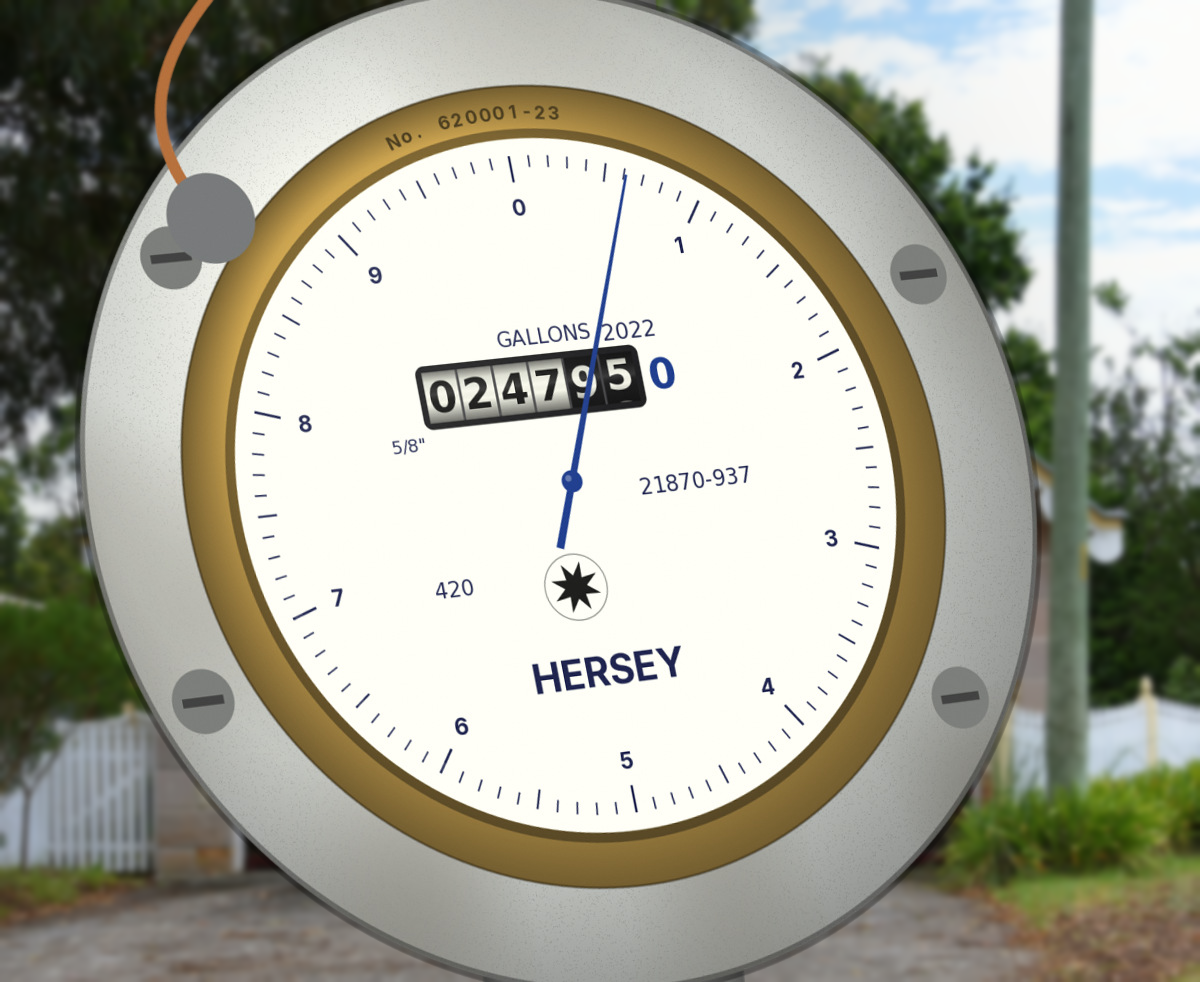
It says 247950.6; gal
